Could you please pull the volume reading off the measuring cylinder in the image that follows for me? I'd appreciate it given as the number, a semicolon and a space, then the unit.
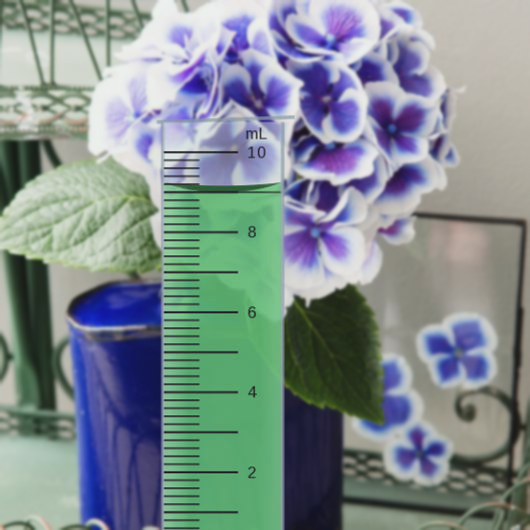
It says 9; mL
